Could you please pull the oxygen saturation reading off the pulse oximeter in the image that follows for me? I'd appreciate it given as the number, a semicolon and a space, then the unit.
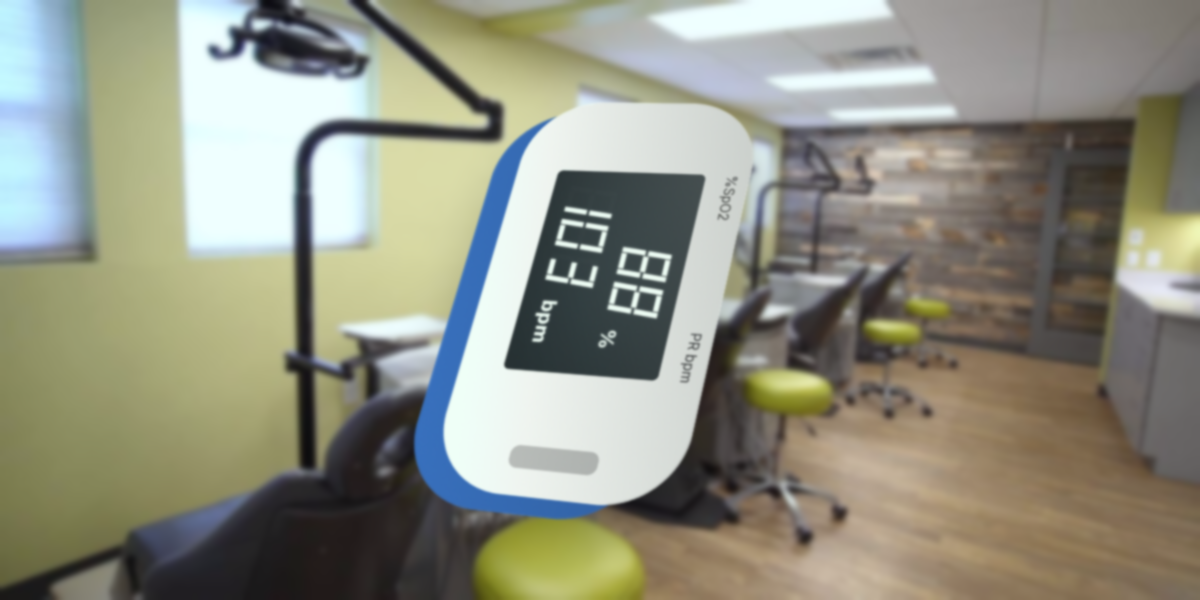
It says 88; %
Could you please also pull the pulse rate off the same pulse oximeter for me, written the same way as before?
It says 103; bpm
